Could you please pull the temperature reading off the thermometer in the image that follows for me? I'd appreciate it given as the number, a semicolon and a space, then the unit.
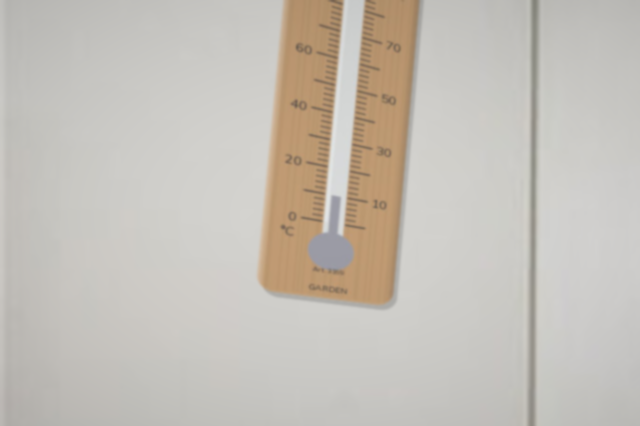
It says 10; °C
